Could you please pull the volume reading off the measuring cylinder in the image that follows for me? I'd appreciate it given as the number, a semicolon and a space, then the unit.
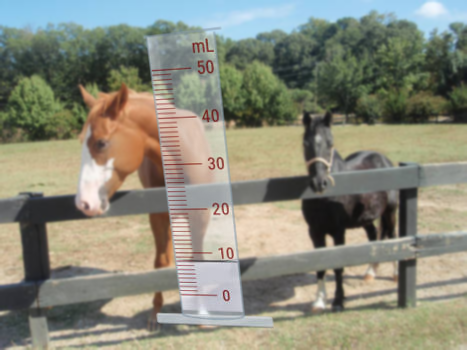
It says 8; mL
